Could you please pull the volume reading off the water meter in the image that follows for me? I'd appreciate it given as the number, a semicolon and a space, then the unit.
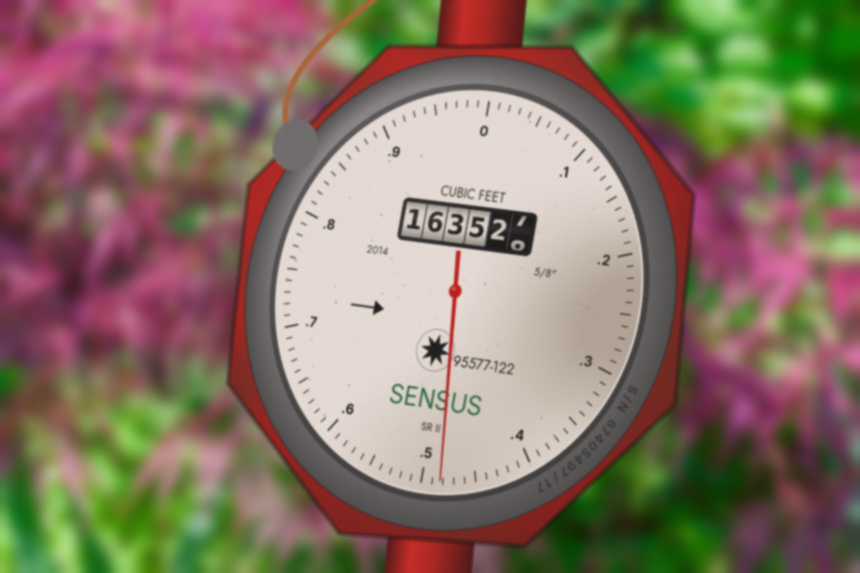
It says 163527.48; ft³
